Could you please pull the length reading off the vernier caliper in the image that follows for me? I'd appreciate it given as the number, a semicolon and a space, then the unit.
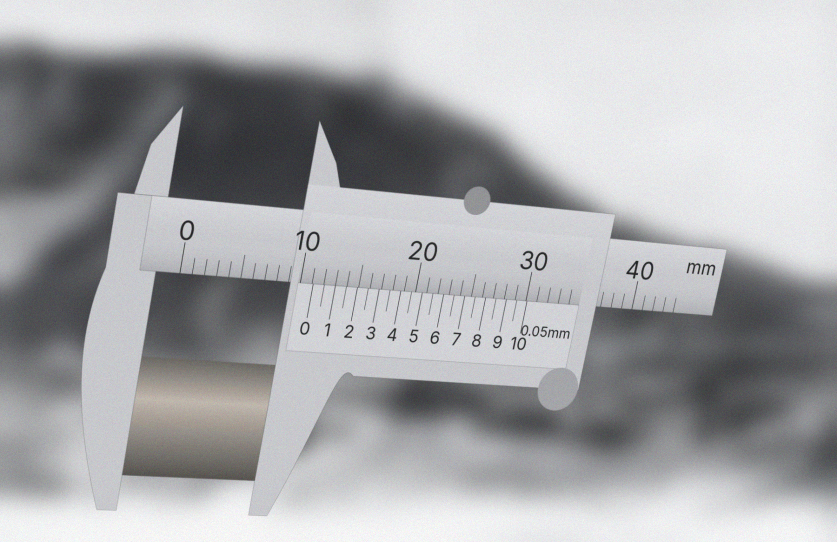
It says 11.1; mm
